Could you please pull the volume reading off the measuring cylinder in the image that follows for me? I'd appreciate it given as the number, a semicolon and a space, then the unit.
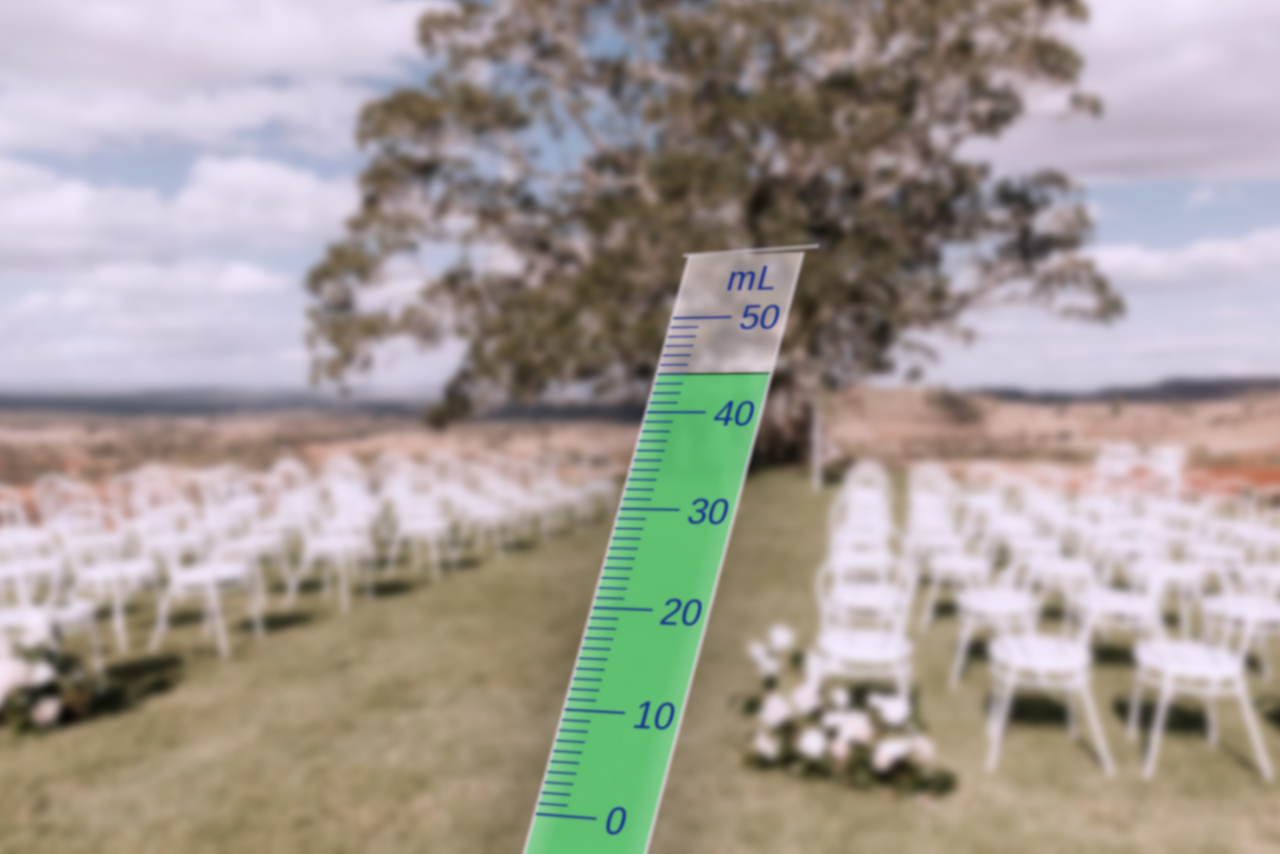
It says 44; mL
